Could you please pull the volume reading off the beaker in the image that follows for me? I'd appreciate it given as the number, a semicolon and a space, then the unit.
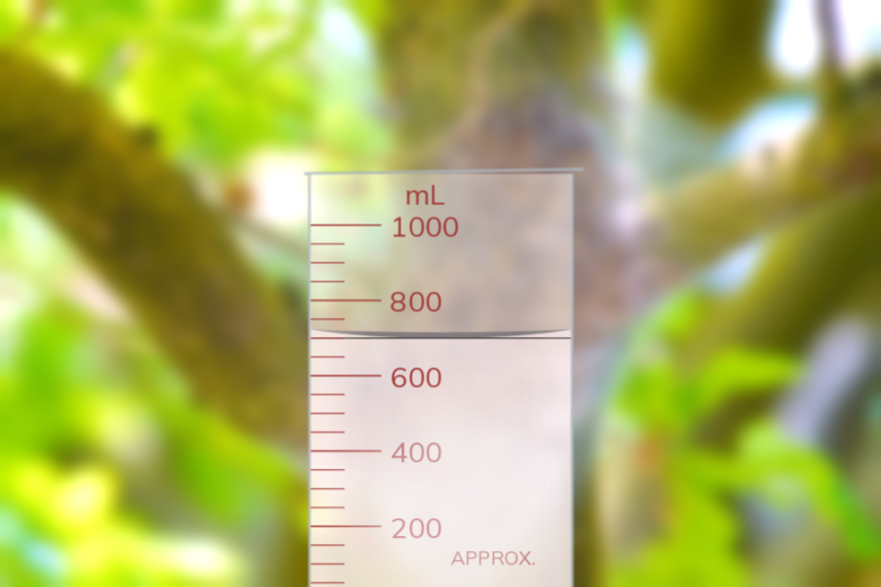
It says 700; mL
